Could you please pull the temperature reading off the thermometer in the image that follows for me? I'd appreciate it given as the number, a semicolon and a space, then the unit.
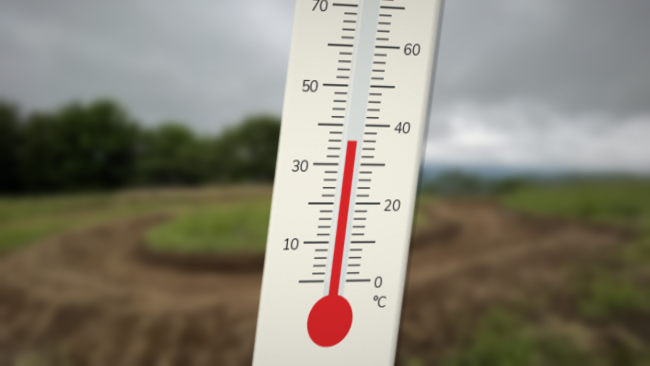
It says 36; °C
